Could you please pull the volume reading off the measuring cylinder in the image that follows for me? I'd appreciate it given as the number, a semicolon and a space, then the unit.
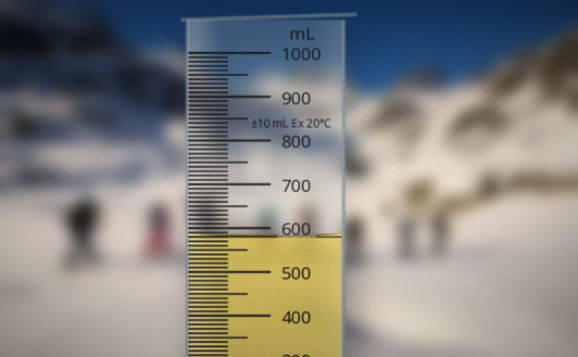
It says 580; mL
